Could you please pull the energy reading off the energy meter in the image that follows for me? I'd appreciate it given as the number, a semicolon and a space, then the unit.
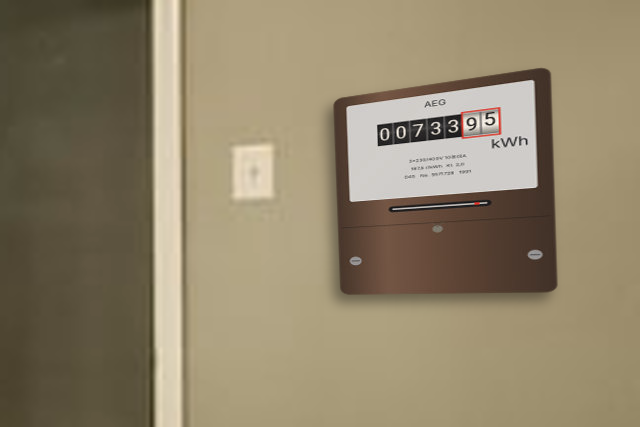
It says 733.95; kWh
